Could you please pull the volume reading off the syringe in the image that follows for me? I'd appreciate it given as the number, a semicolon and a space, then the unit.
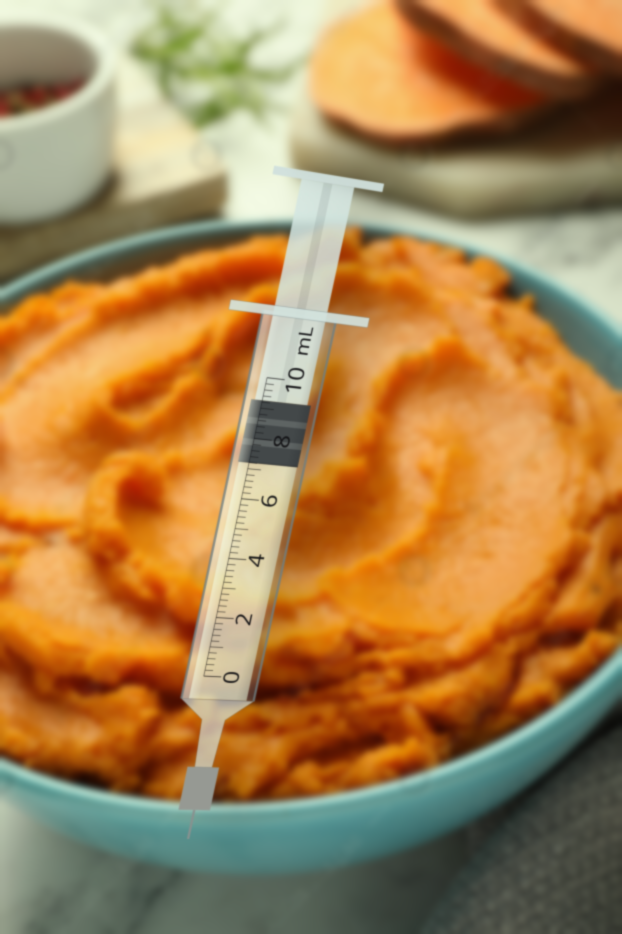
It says 7.2; mL
